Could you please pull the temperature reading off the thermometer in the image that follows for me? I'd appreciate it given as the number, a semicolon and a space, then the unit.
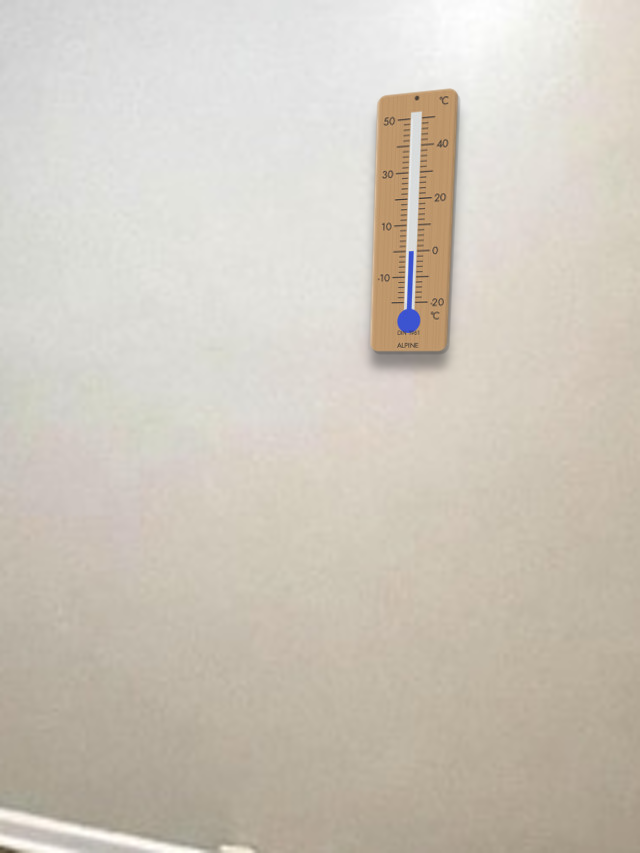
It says 0; °C
